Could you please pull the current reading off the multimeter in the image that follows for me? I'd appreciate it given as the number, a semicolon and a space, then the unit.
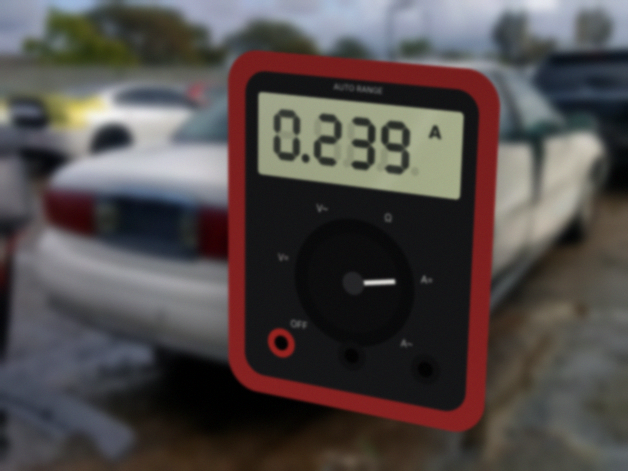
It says 0.239; A
